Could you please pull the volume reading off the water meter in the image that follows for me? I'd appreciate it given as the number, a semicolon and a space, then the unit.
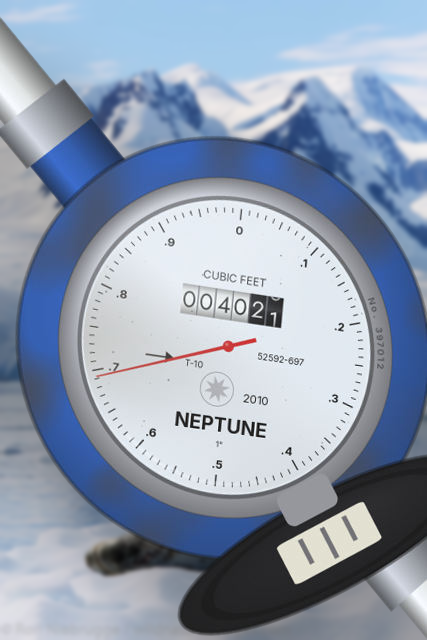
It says 4020.69; ft³
